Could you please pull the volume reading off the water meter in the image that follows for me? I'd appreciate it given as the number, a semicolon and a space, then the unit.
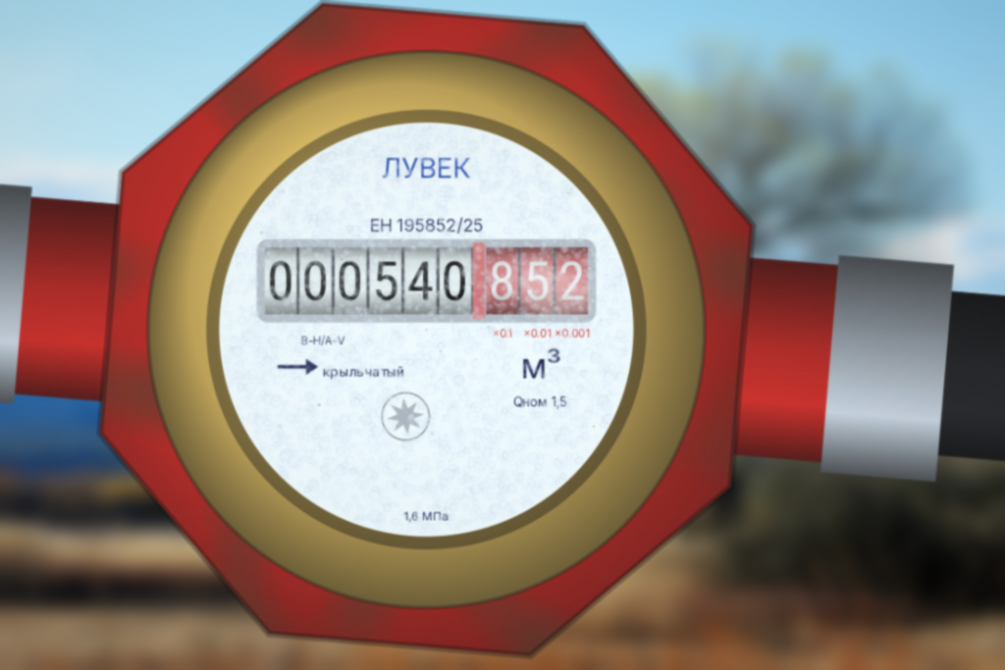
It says 540.852; m³
